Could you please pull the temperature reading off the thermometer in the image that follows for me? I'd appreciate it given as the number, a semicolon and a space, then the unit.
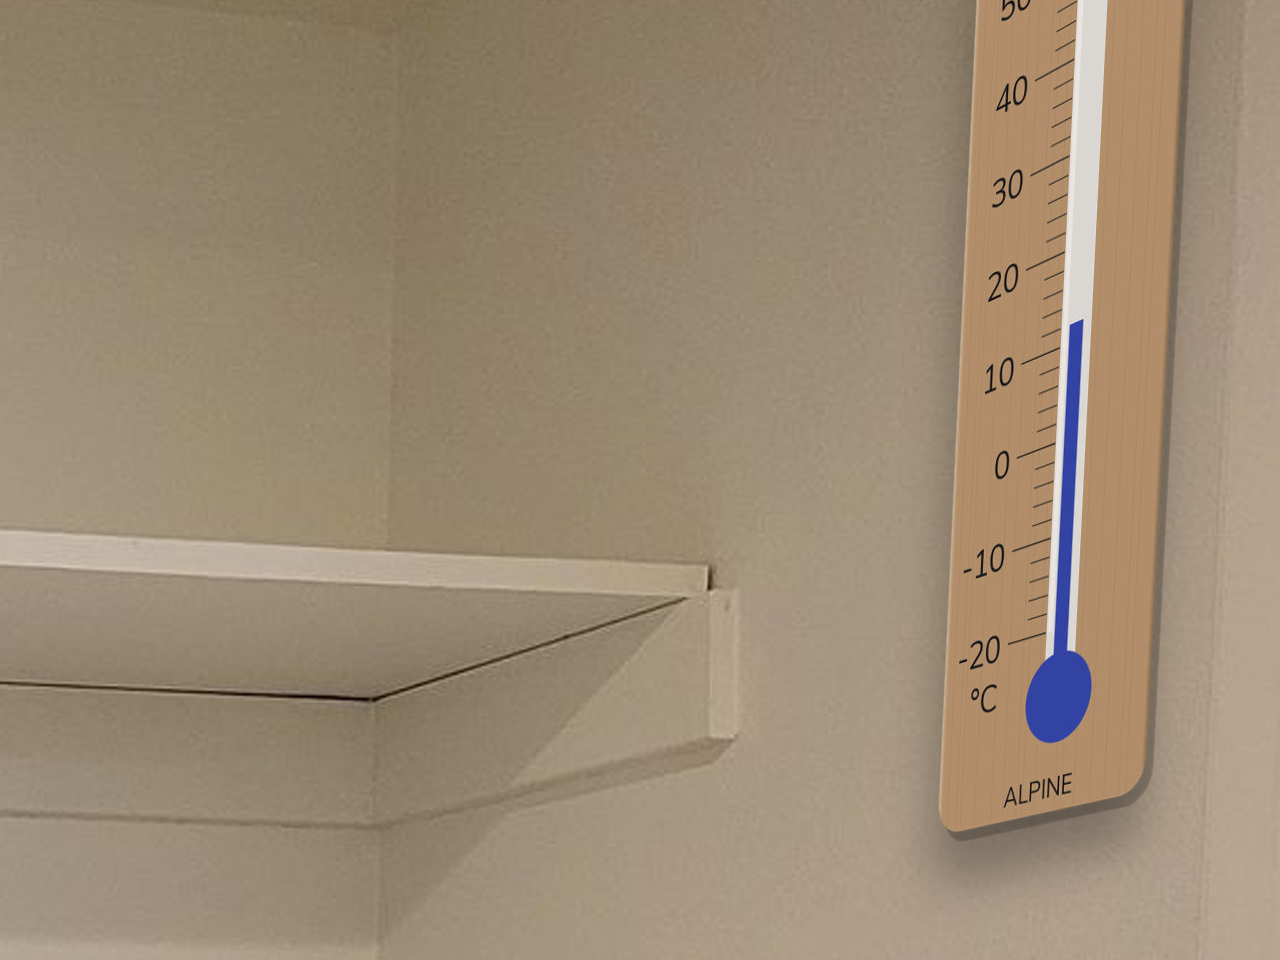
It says 12; °C
